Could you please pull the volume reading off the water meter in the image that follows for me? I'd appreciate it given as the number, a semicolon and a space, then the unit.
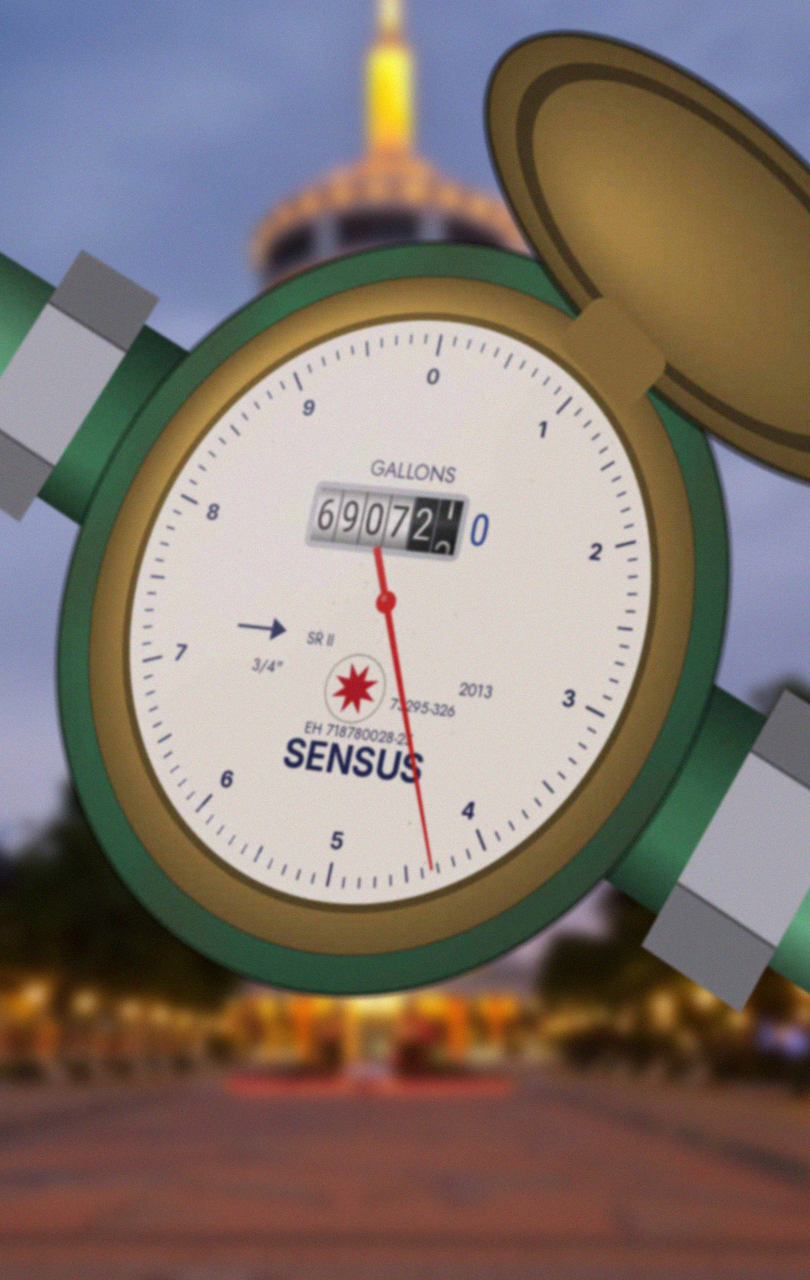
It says 6907214.3; gal
